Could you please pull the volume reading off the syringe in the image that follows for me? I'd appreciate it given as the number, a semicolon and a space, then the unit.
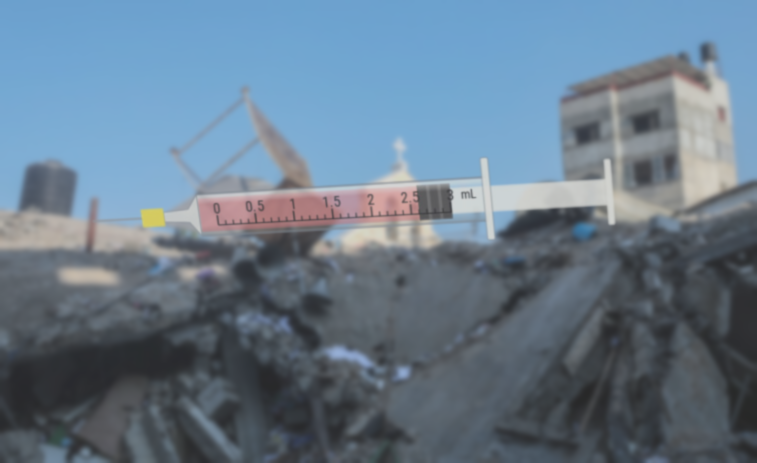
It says 2.6; mL
